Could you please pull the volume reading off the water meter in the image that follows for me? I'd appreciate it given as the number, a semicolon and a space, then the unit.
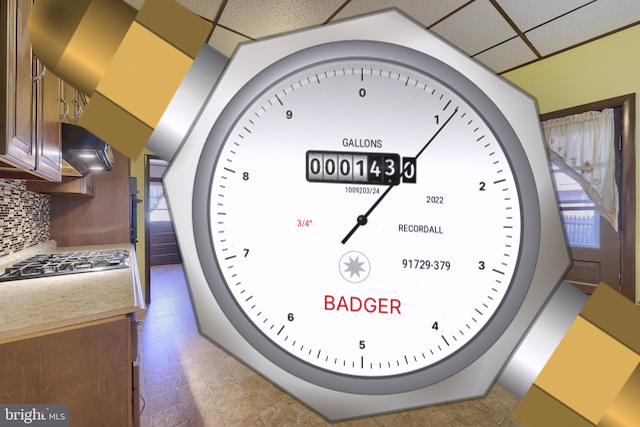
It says 1431.1; gal
